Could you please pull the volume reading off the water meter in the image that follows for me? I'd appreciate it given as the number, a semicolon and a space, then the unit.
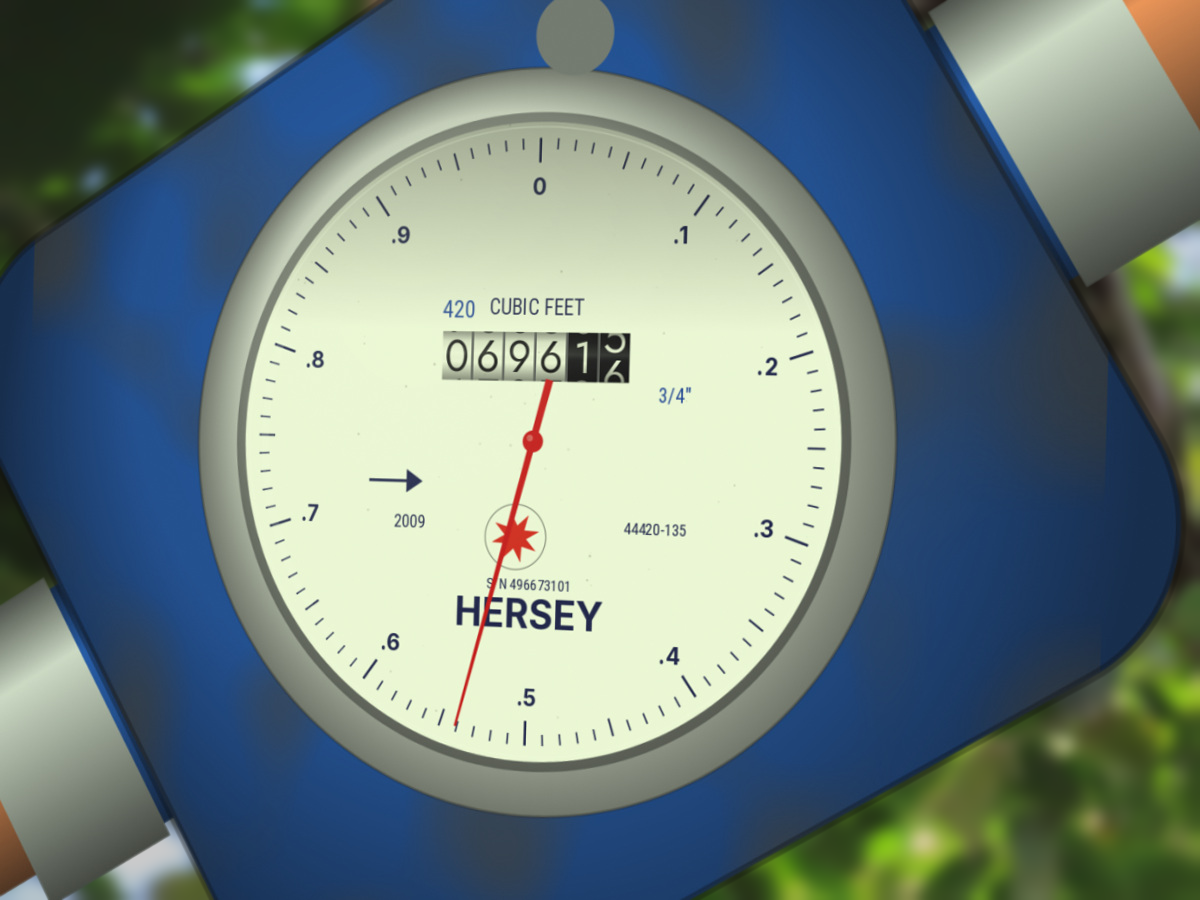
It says 69615.54; ft³
